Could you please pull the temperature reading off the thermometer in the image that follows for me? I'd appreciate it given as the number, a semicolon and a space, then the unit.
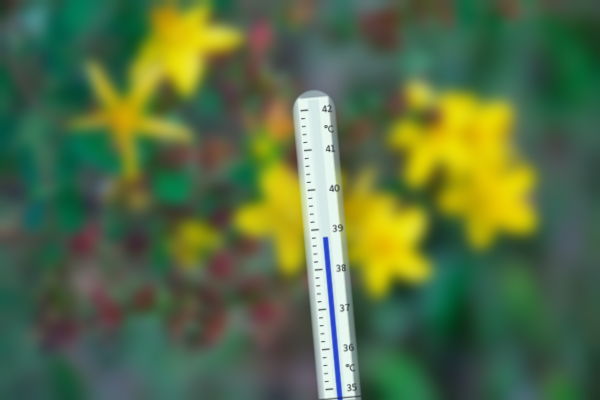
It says 38.8; °C
